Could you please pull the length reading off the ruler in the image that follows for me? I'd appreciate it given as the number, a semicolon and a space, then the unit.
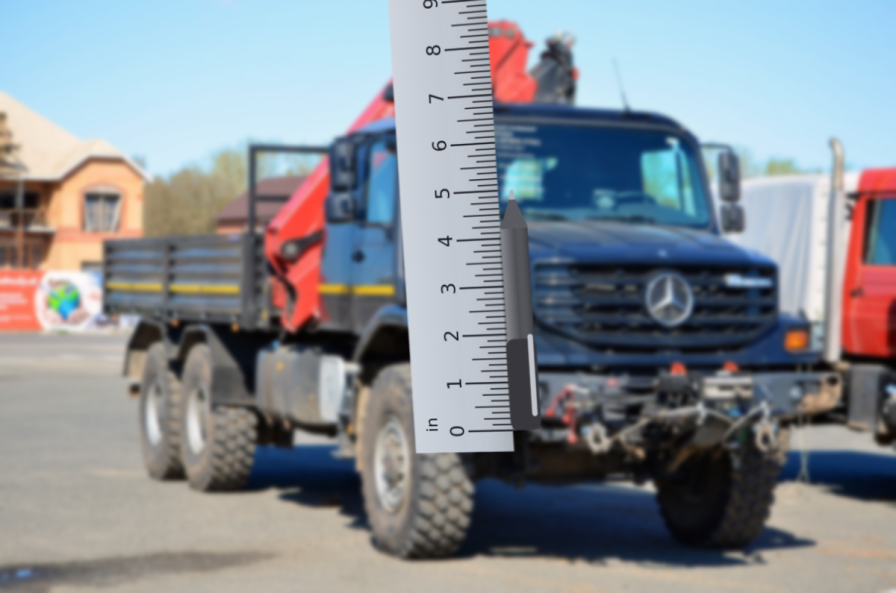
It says 5; in
